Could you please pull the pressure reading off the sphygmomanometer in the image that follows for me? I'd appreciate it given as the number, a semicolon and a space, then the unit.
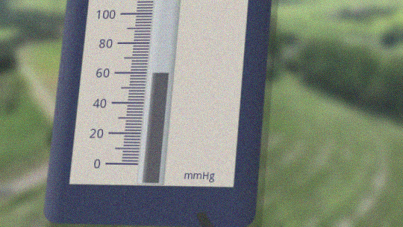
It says 60; mmHg
